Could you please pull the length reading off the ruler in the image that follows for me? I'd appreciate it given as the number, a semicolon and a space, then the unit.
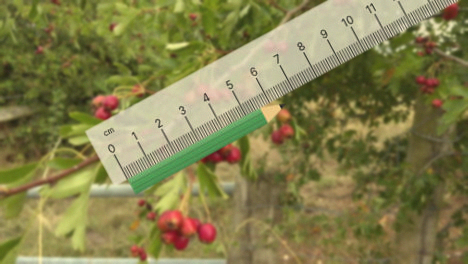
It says 6.5; cm
